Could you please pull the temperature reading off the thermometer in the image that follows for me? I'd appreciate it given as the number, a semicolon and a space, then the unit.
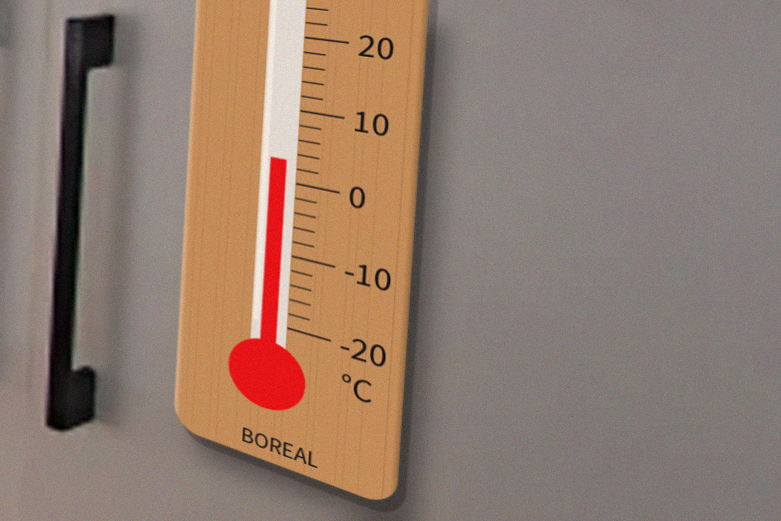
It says 3; °C
